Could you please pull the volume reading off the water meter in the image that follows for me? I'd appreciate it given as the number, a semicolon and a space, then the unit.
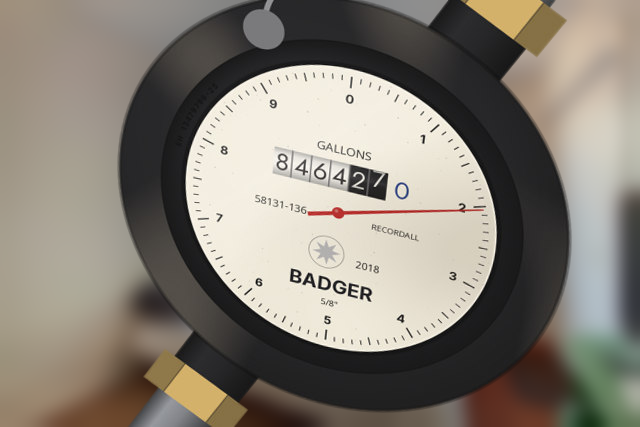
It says 8464272.0; gal
